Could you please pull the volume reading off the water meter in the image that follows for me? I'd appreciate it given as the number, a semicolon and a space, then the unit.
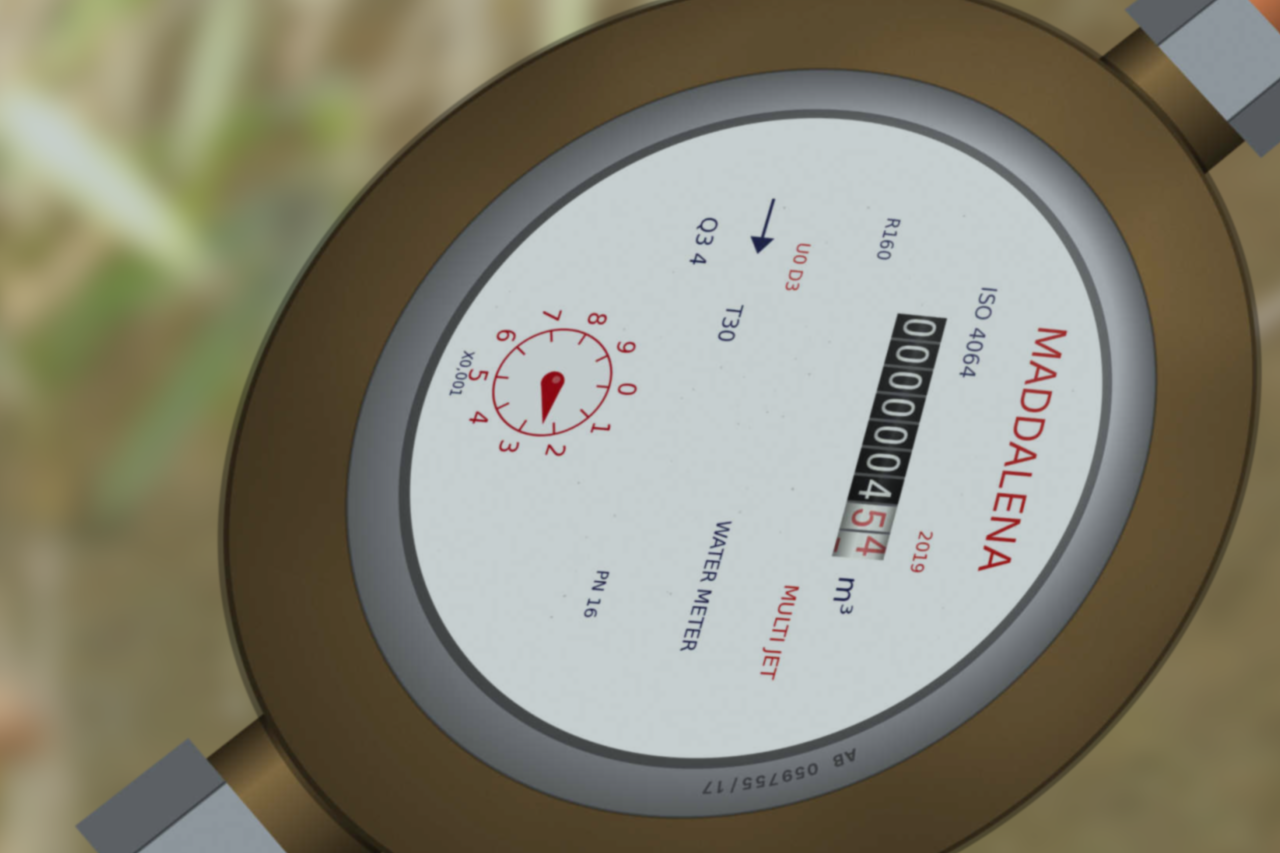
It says 4.542; m³
